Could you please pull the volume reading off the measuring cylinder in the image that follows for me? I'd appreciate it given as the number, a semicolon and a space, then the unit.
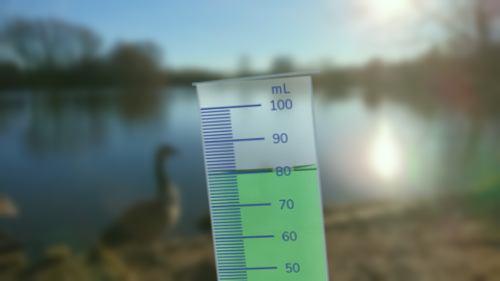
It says 80; mL
